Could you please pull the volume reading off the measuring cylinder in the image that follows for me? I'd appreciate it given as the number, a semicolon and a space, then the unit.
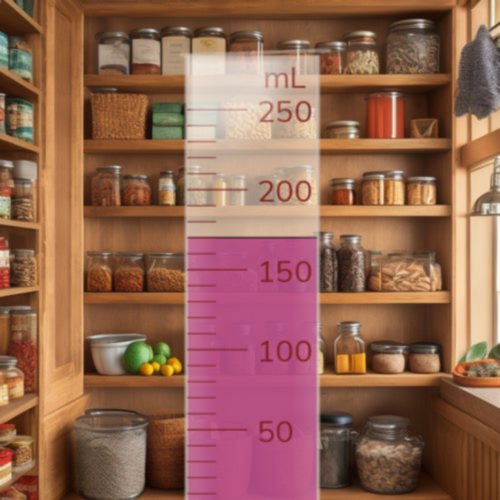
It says 170; mL
